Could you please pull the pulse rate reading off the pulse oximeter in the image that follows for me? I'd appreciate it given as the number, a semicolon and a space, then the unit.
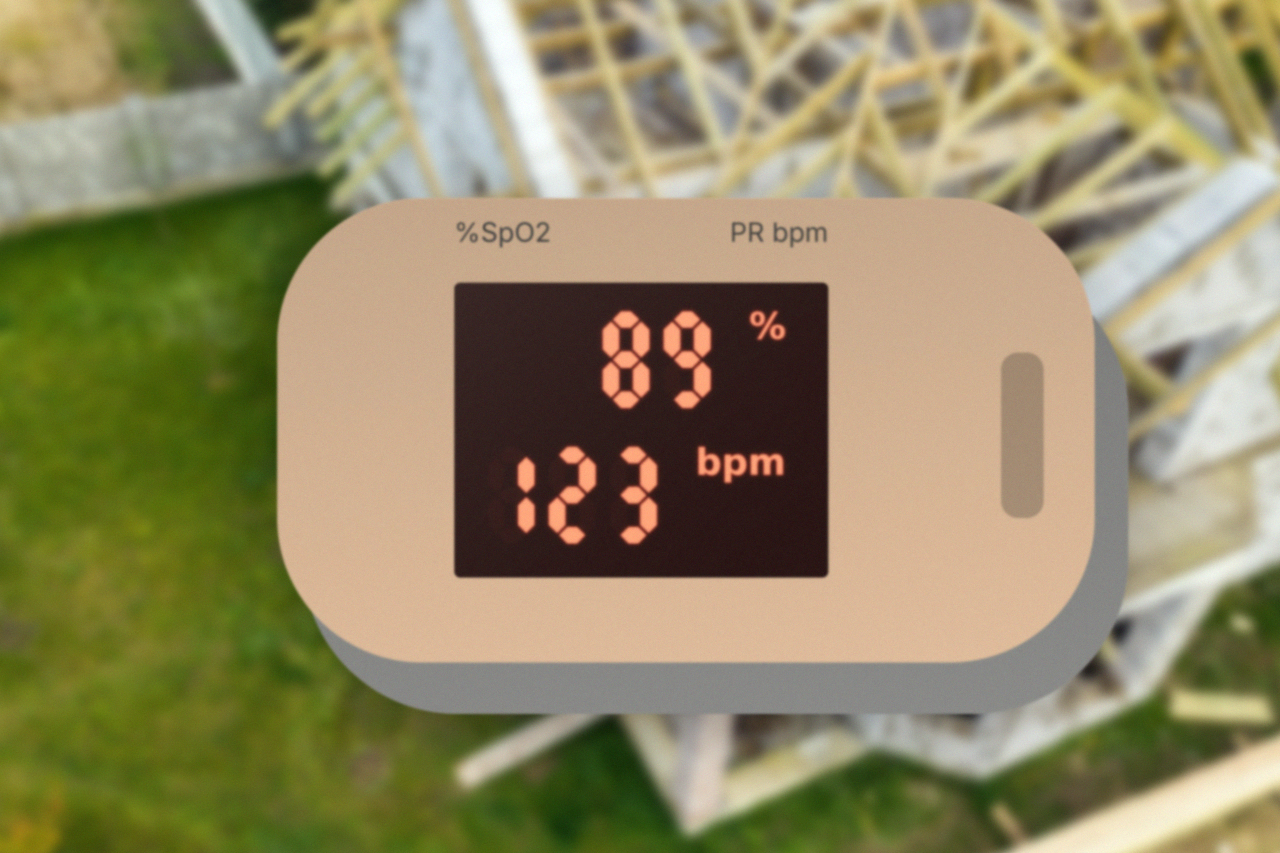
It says 123; bpm
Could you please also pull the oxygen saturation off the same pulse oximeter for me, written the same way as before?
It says 89; %
